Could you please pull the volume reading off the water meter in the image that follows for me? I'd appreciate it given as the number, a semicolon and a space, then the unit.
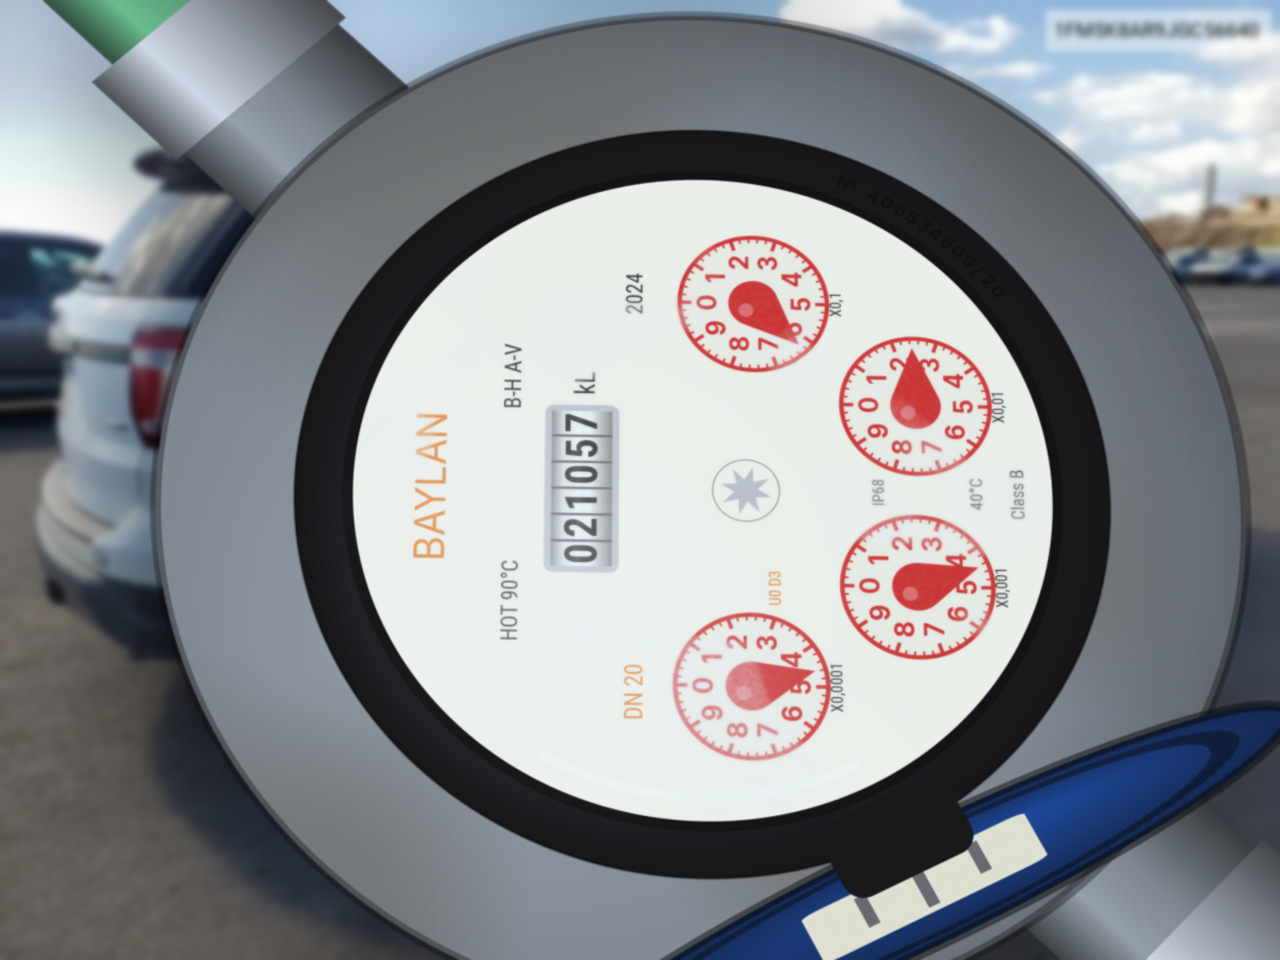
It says 21057.6244; kL
